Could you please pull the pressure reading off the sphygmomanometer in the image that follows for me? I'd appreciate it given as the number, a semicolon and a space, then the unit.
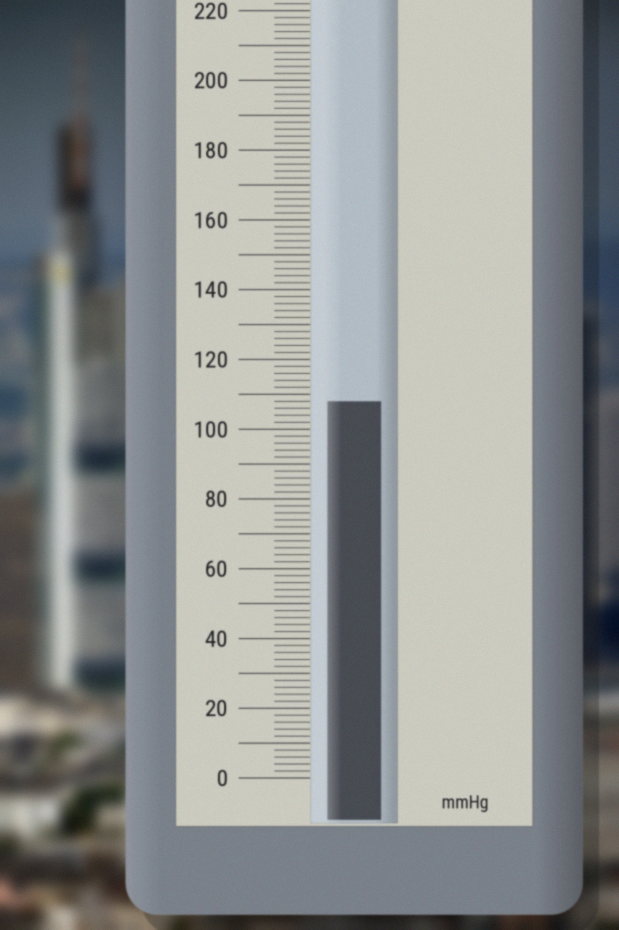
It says 108; mmHg
